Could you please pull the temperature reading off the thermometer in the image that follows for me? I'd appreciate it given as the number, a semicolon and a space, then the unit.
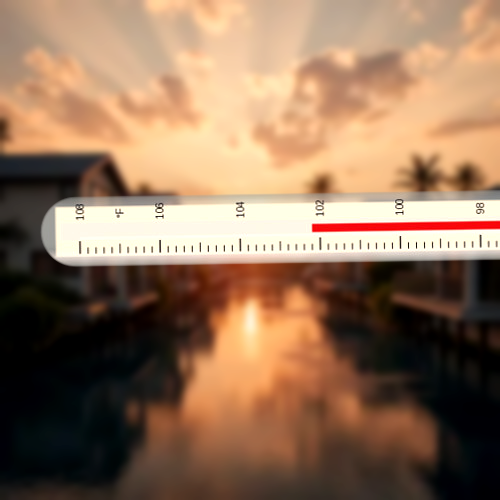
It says 102.2; °F
